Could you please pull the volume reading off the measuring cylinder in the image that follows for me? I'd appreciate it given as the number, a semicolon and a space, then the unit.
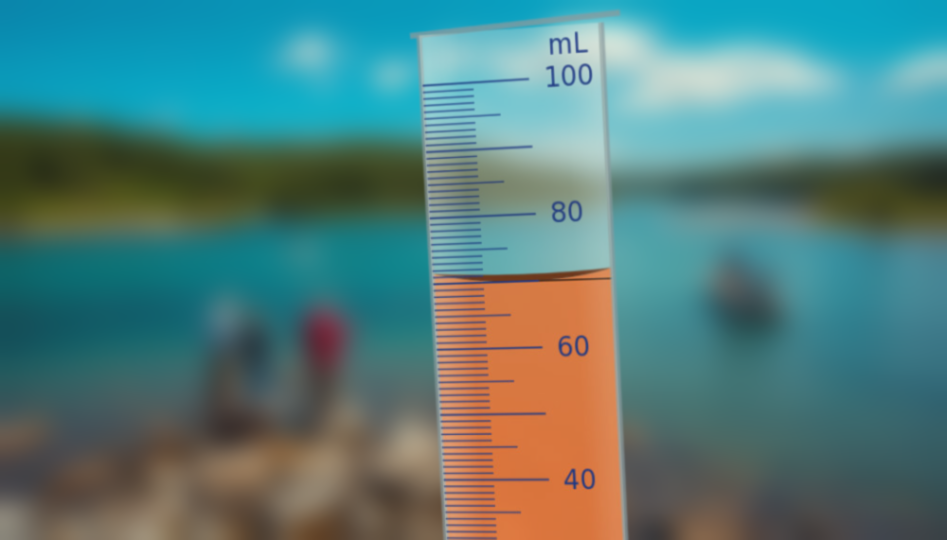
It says 70; mL
